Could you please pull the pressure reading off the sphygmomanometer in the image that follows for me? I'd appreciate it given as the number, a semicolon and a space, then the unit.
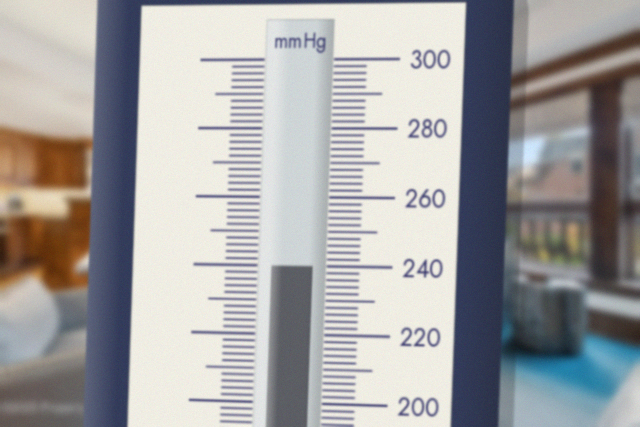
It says 240; mmHg
